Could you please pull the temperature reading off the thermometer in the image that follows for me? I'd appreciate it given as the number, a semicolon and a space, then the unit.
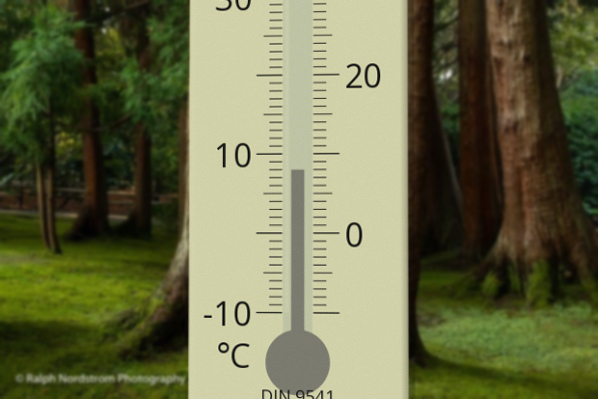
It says 8; °C
